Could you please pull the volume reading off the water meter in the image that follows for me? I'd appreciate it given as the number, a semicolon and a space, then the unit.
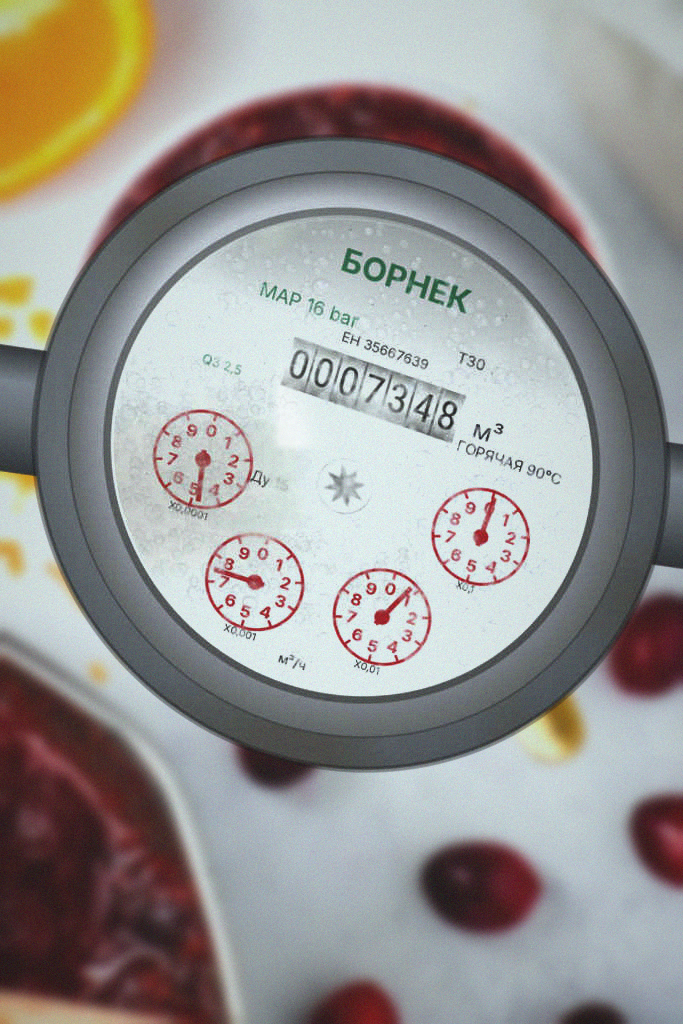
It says 7348.0074; m³
